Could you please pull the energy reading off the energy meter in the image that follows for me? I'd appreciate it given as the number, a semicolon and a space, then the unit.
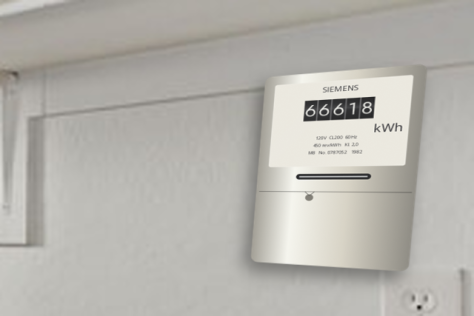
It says 66618; kWh
